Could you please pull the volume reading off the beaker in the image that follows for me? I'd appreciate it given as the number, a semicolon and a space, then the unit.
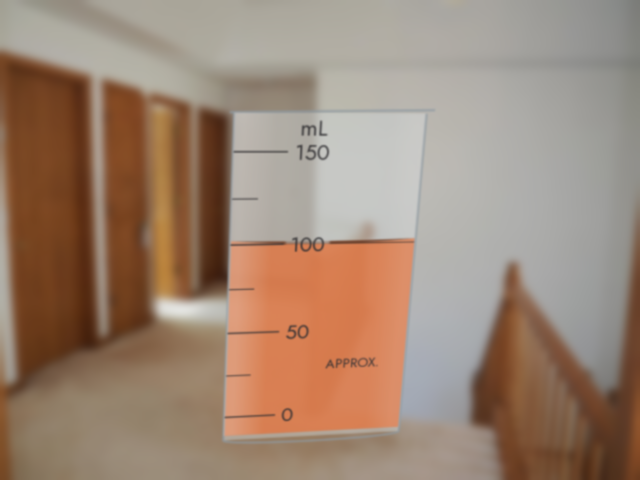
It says 100; mL
